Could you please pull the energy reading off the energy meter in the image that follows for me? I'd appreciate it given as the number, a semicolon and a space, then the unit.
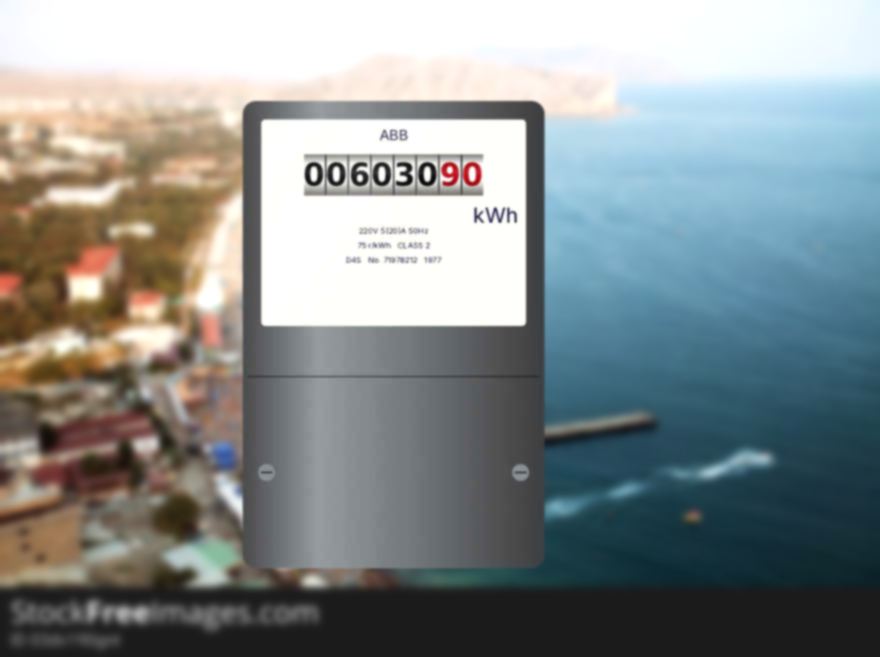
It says 6030.90; kWh
